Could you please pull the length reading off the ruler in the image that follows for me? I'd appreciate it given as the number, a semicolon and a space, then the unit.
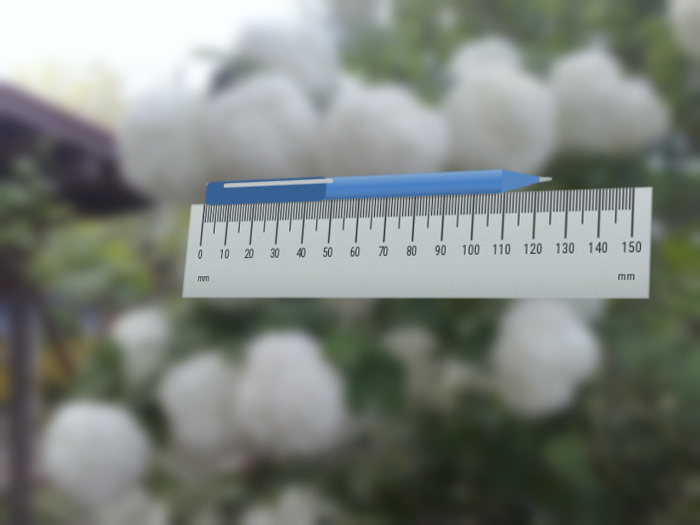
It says 125; mm
